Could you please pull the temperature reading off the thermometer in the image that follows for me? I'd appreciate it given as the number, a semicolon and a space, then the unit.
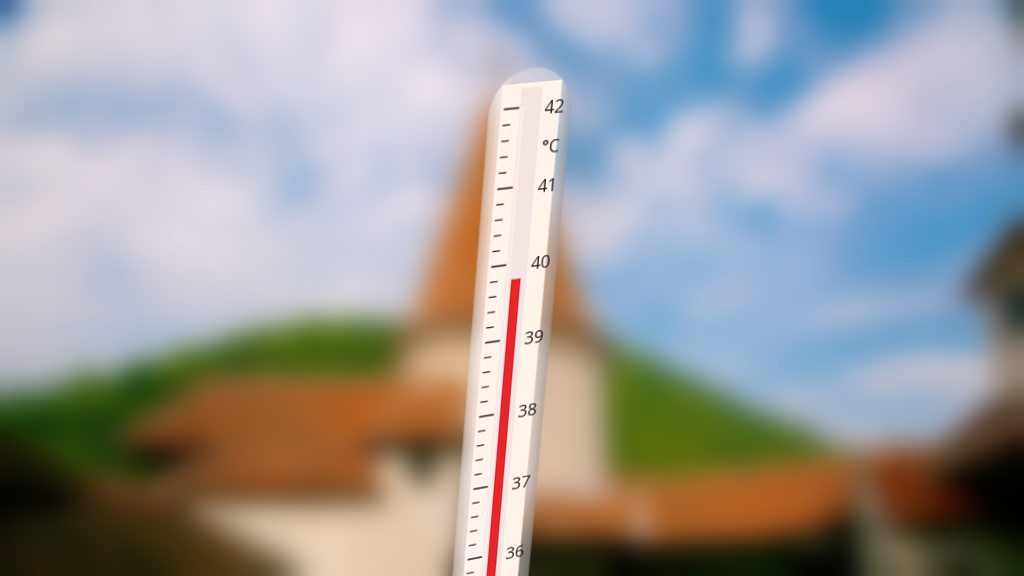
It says 39.8; °C
